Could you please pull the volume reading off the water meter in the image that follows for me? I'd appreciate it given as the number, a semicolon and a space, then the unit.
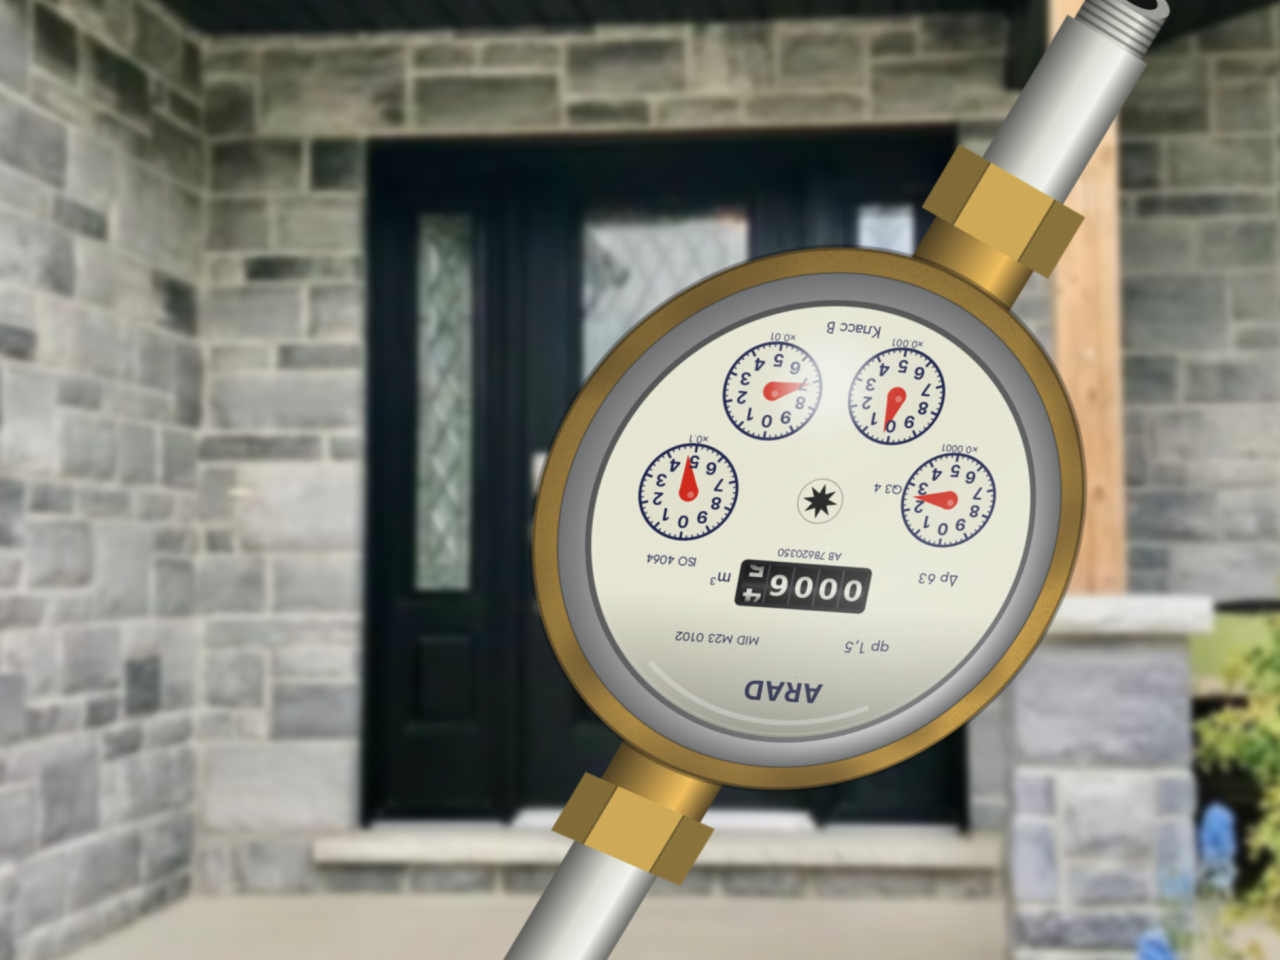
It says 64.4702; m³
